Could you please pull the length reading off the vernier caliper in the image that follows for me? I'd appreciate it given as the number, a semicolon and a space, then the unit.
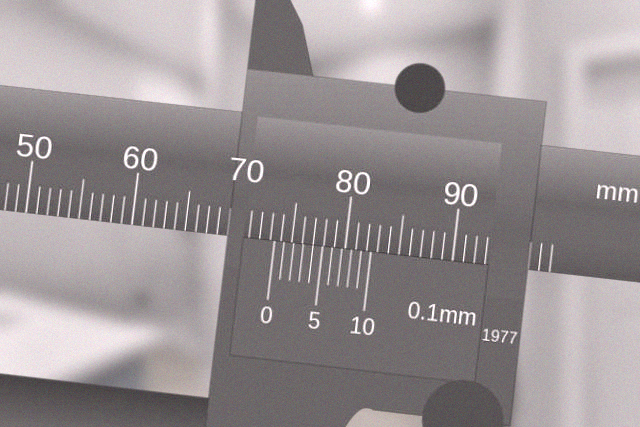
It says 73.4; mm
